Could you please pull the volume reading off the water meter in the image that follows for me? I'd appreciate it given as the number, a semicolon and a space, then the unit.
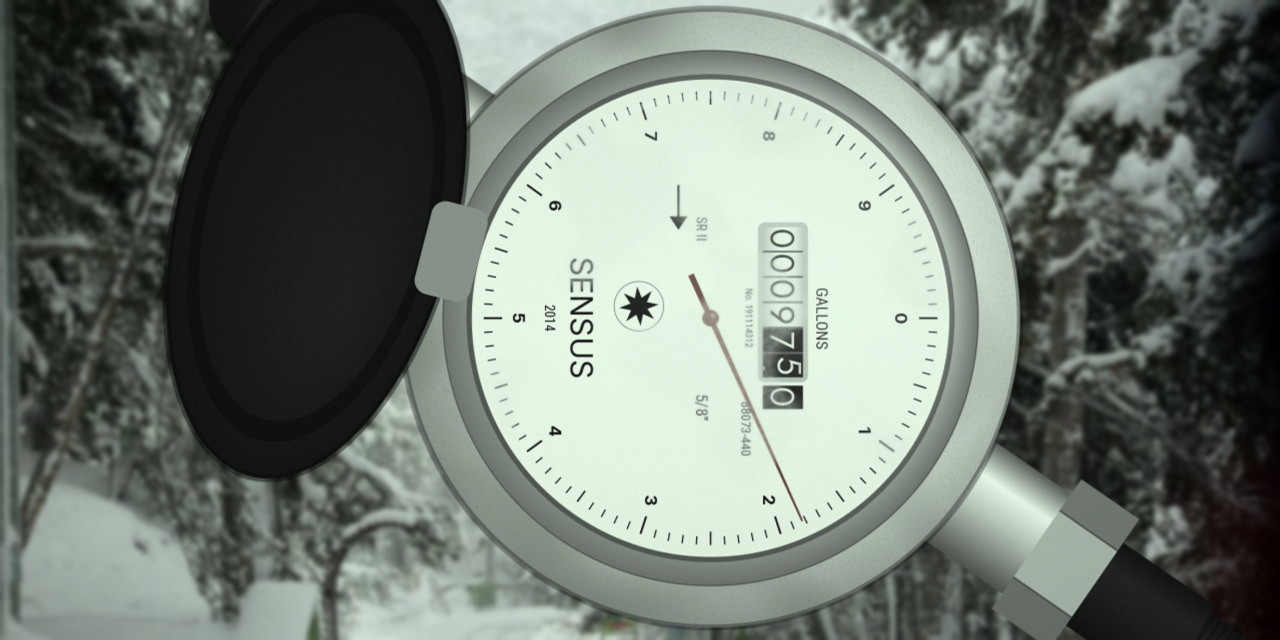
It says 9751.8; gal
